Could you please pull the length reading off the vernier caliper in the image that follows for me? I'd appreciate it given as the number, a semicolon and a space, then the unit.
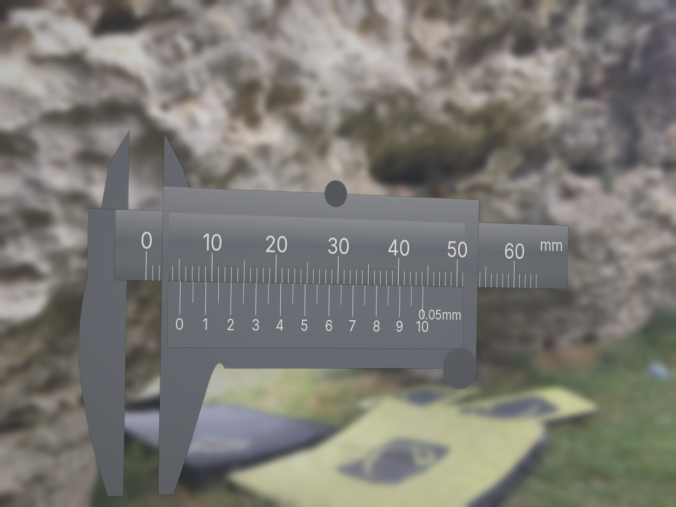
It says 5.2; mm
